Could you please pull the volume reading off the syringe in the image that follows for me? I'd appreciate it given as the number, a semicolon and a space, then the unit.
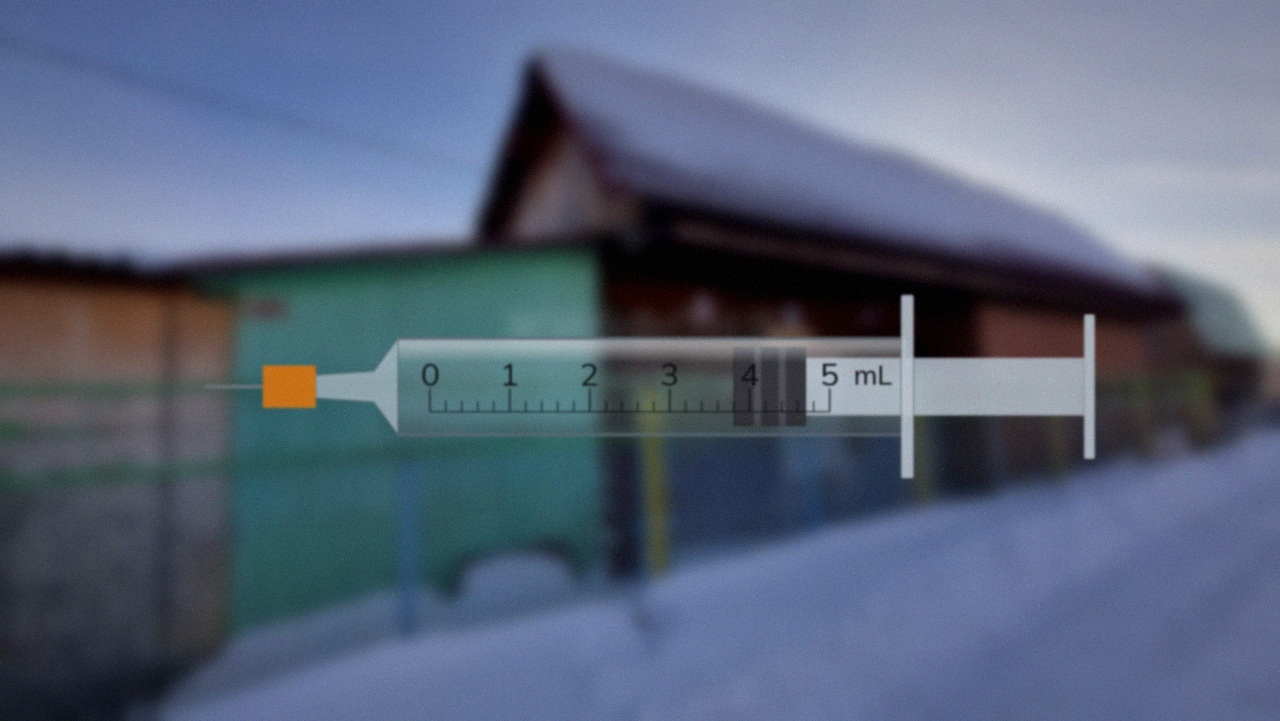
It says 3.8; mL
